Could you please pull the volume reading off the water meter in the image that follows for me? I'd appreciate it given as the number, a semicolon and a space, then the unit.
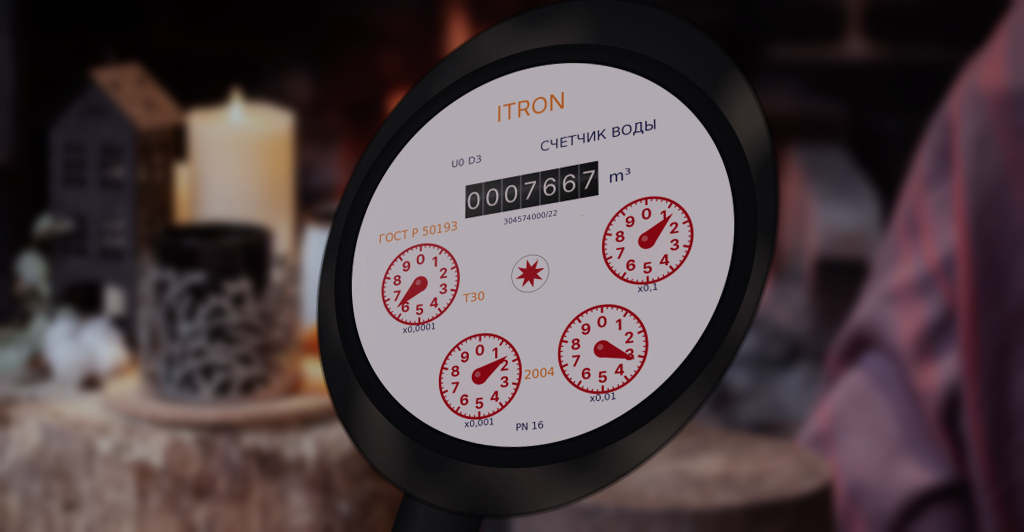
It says 7667.1316; m³
